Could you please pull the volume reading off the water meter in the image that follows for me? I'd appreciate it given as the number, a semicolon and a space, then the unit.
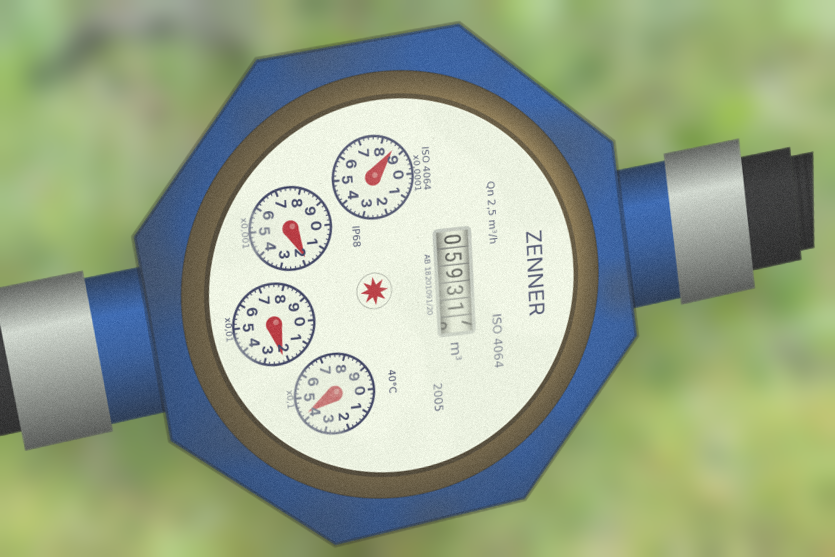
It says 59317.4218; m³
